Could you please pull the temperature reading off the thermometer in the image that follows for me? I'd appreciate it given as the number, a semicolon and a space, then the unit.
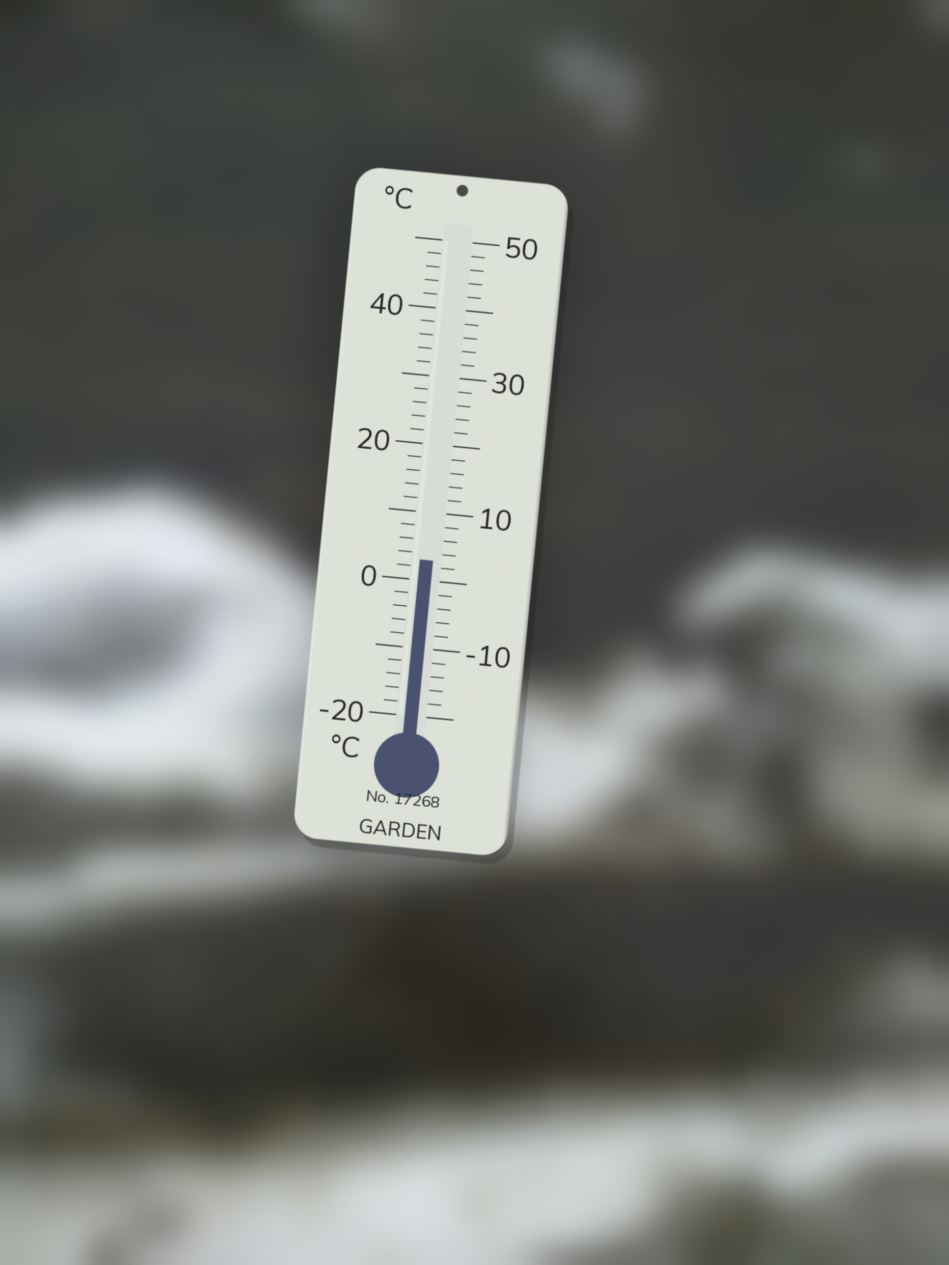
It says 3; °C
